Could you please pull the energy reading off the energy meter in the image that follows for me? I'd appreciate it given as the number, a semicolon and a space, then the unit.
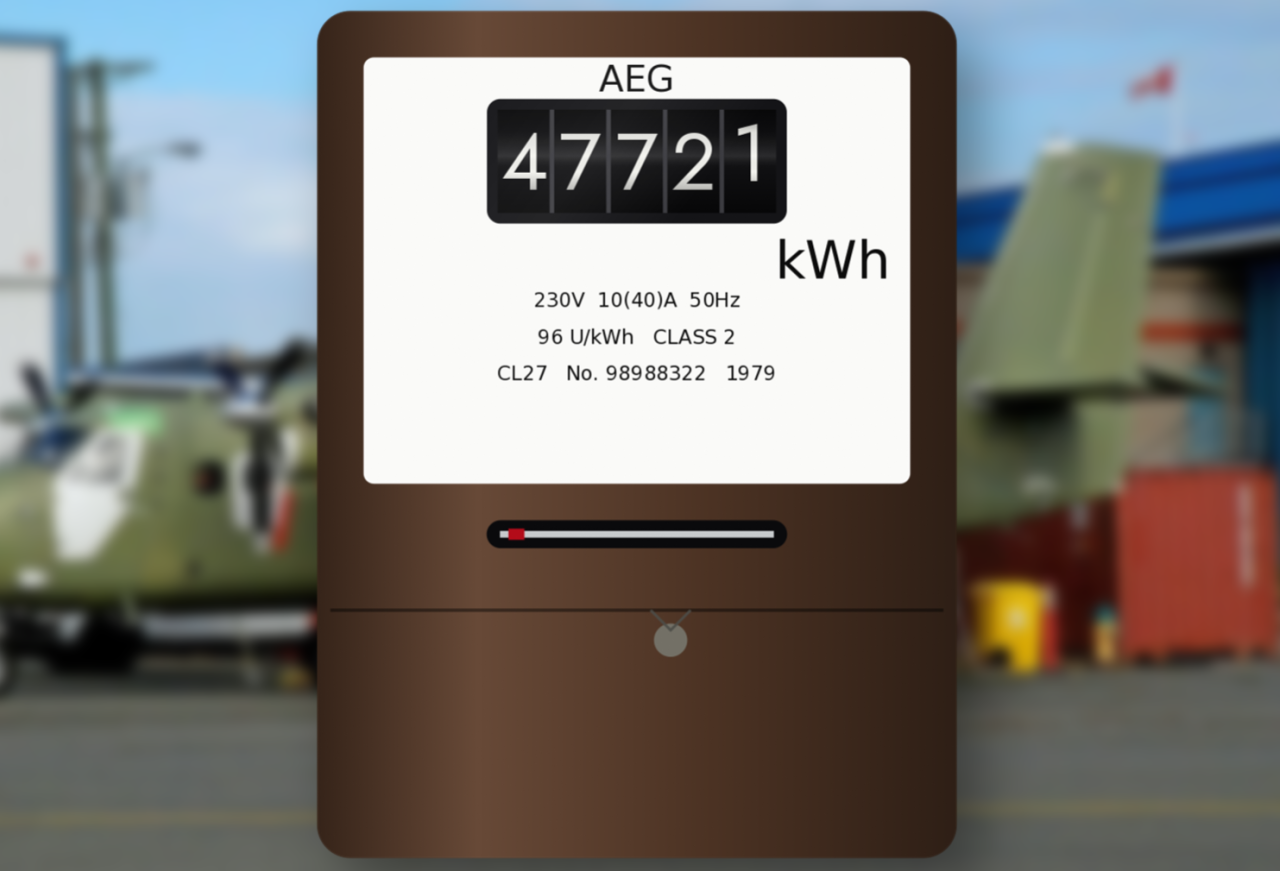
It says 47721; kWh
